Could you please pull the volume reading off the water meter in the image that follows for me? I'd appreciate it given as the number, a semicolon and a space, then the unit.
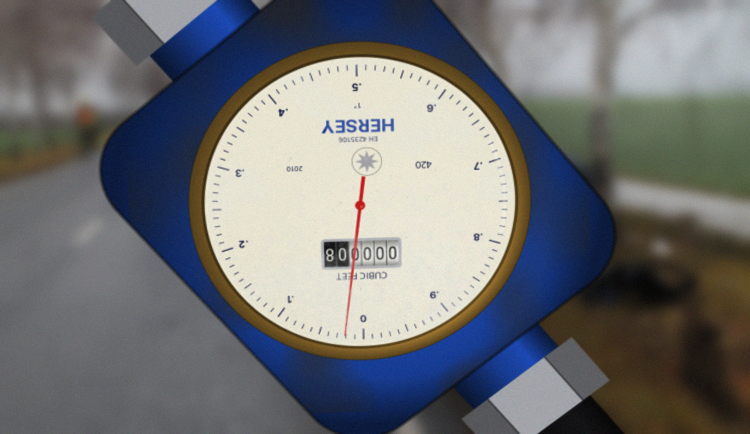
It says 8.02; ft³
